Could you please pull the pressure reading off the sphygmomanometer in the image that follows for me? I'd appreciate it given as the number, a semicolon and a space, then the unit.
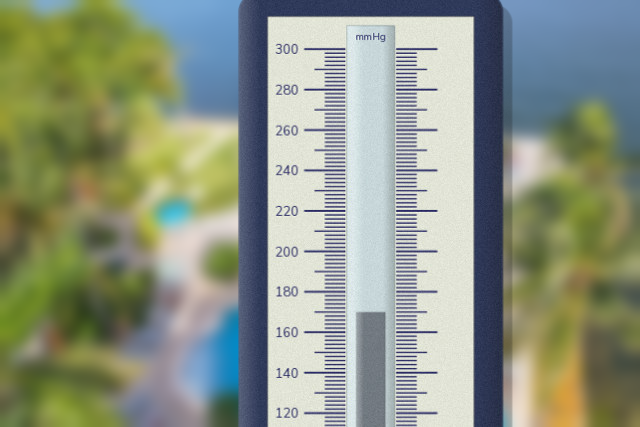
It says 170; mmHg
